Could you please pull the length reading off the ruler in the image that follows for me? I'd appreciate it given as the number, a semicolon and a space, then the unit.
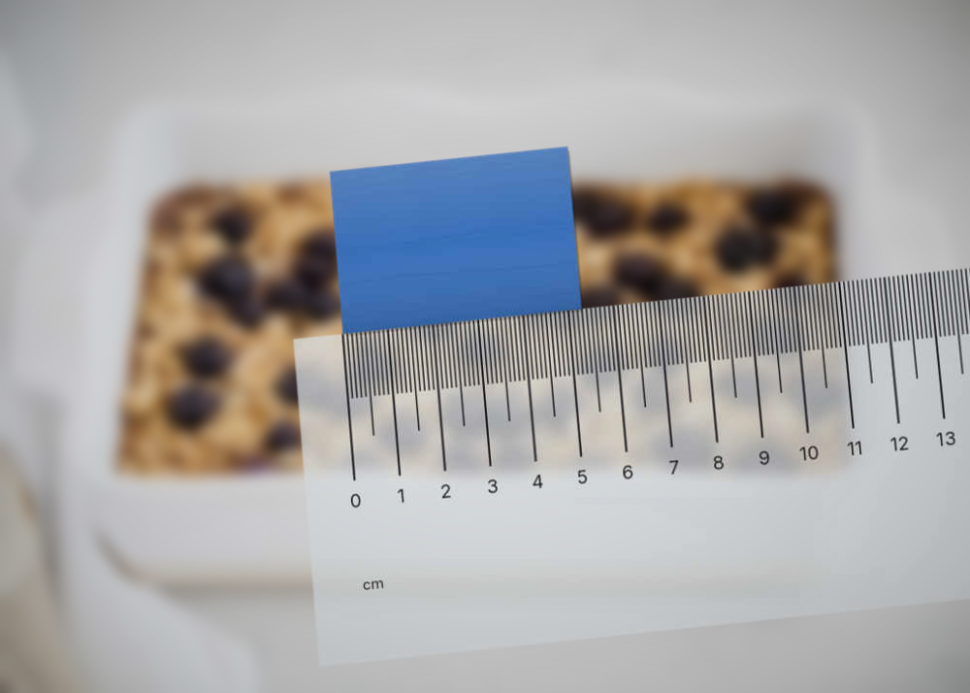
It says 5.3; cm
